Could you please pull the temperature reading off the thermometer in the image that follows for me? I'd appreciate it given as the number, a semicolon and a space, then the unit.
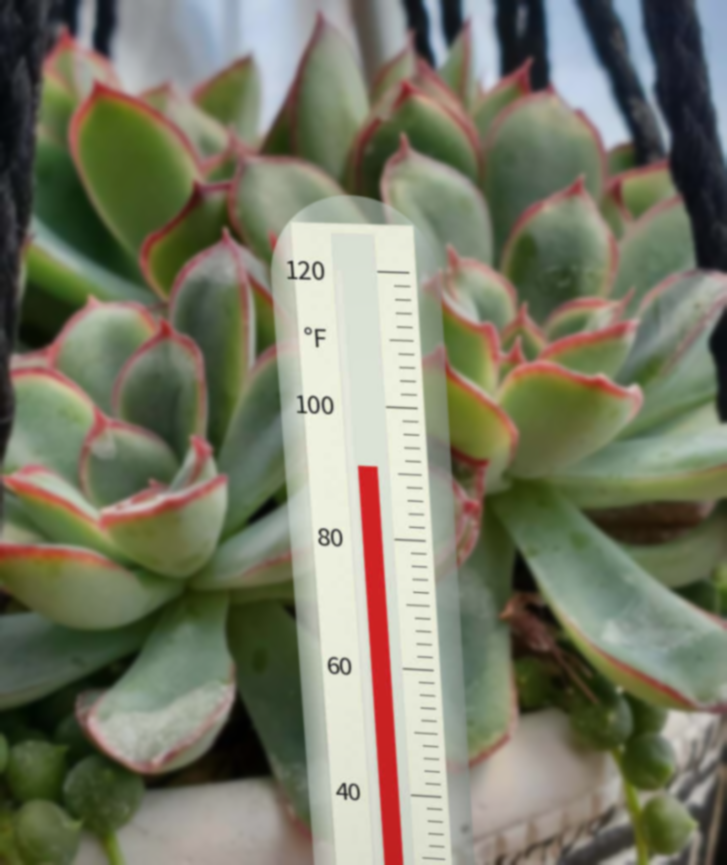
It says 91; °F
